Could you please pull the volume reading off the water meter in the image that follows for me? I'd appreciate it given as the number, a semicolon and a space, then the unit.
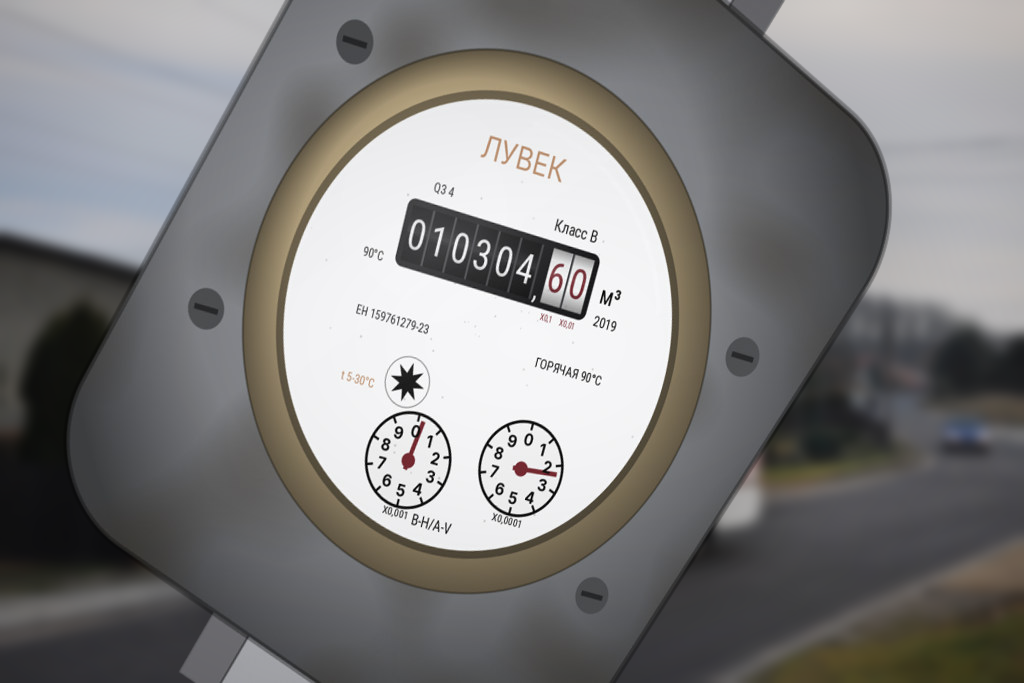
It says 10304.6002; m³
